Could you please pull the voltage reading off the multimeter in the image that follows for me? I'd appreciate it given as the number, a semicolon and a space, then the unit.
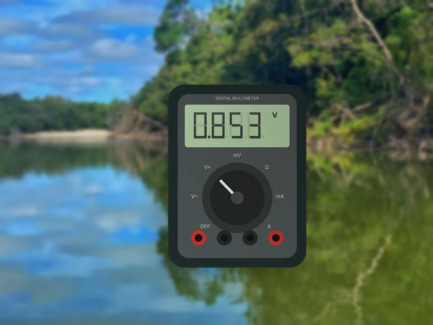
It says 0.853; V
